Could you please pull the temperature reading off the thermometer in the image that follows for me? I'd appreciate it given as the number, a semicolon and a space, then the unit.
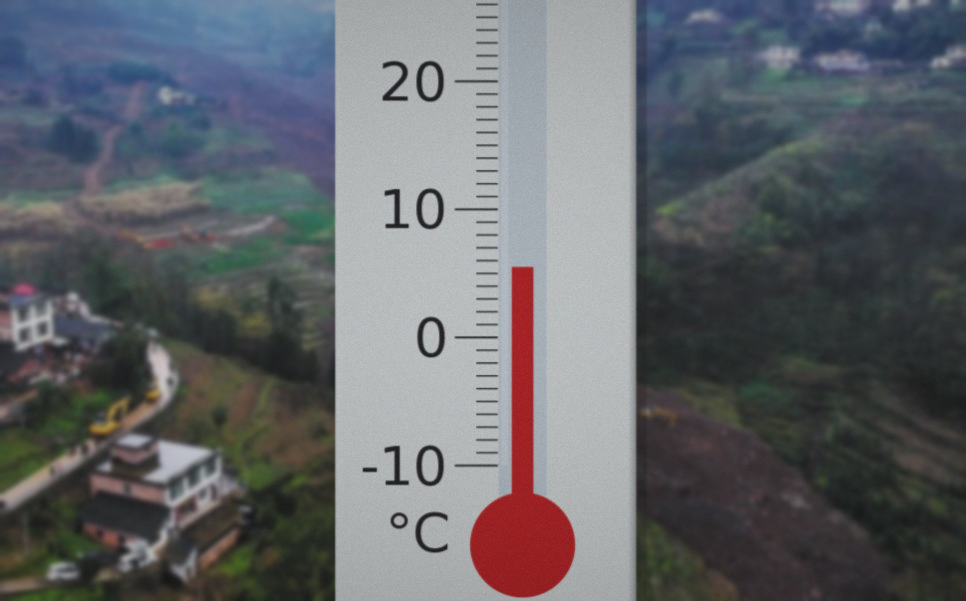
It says 5.5; °C
